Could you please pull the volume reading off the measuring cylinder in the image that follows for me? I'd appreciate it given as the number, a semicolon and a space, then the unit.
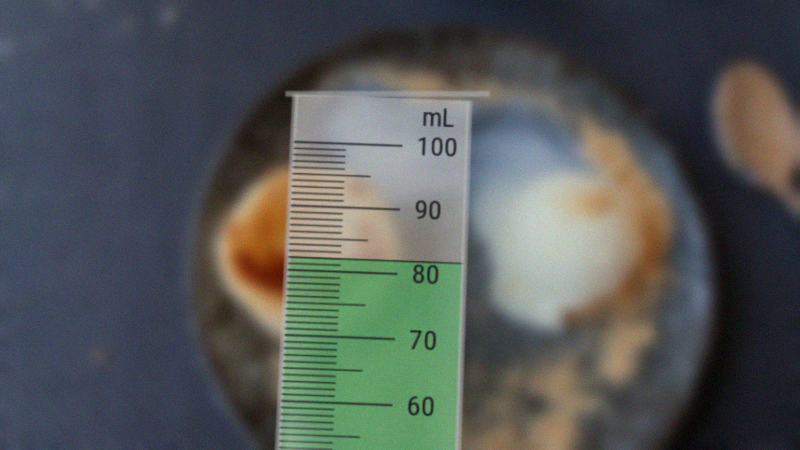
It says 82; mL
